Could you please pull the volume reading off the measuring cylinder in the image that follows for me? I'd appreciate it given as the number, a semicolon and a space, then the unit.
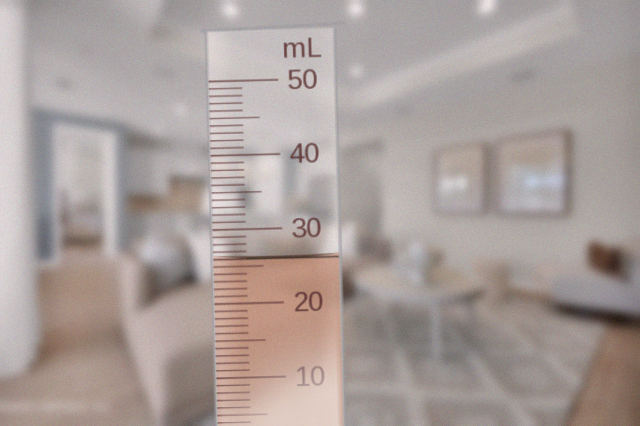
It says 26; mL
